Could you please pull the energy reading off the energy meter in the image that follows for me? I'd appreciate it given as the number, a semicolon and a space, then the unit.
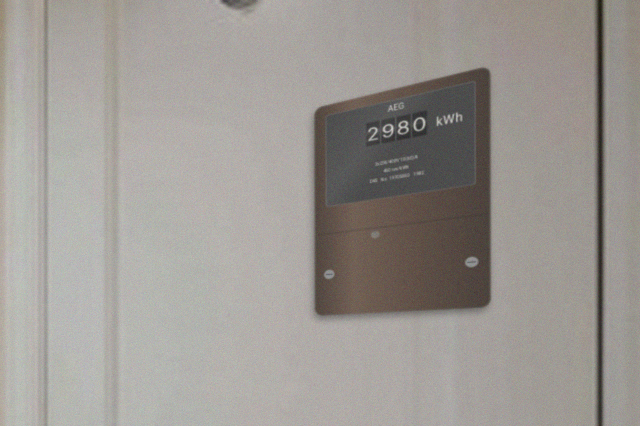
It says 2980; kWh
